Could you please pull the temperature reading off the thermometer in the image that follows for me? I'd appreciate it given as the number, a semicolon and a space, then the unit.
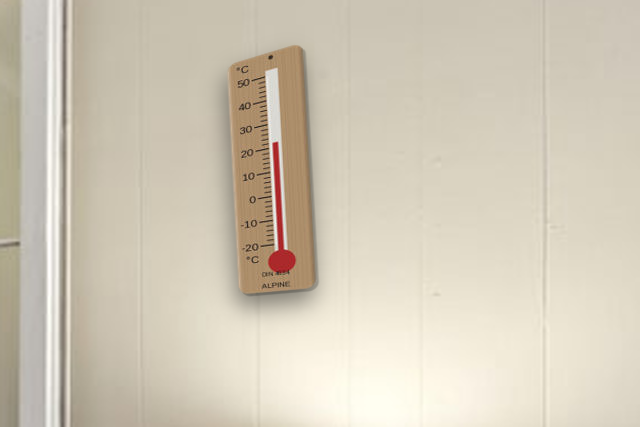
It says 22; °C
